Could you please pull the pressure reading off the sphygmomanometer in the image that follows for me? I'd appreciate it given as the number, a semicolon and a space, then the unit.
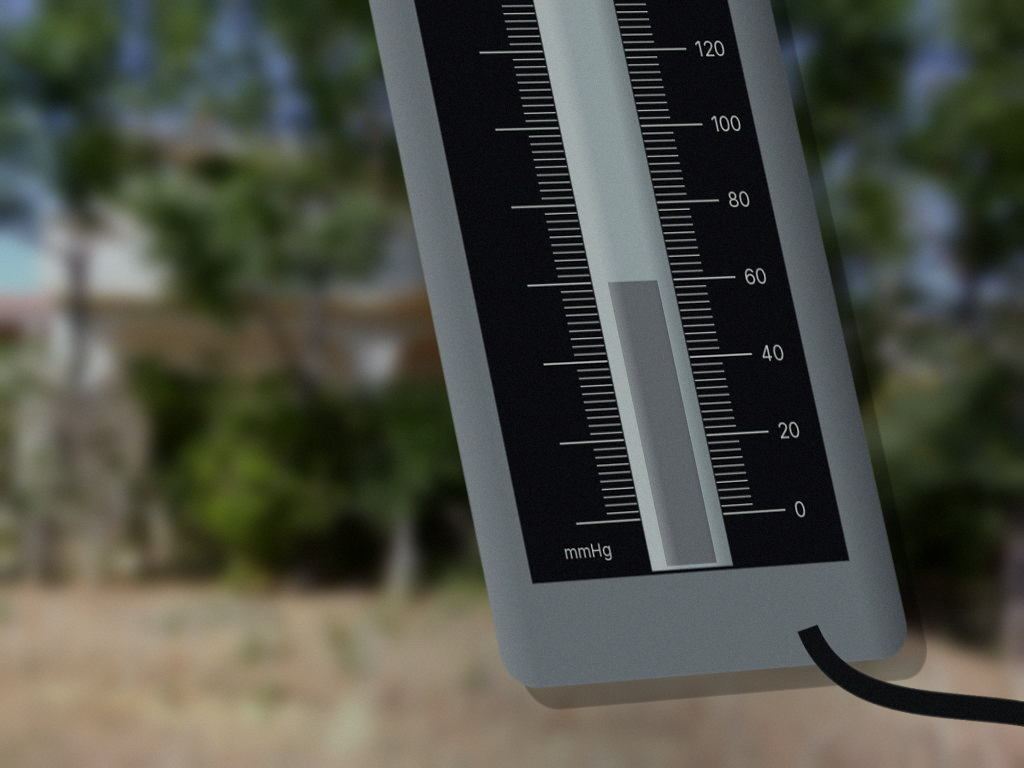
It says 60; mmHg
